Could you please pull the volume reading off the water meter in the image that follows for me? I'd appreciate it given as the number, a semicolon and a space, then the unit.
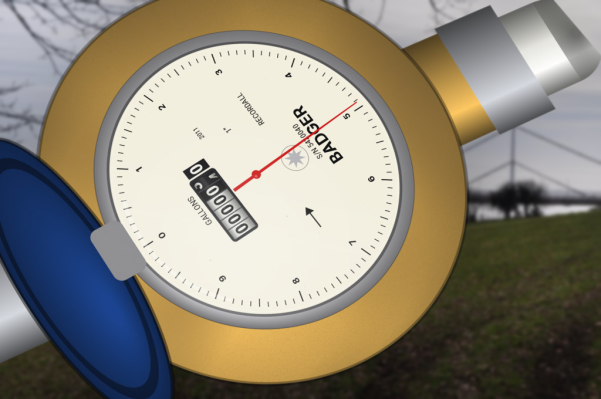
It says 34.9; gal
